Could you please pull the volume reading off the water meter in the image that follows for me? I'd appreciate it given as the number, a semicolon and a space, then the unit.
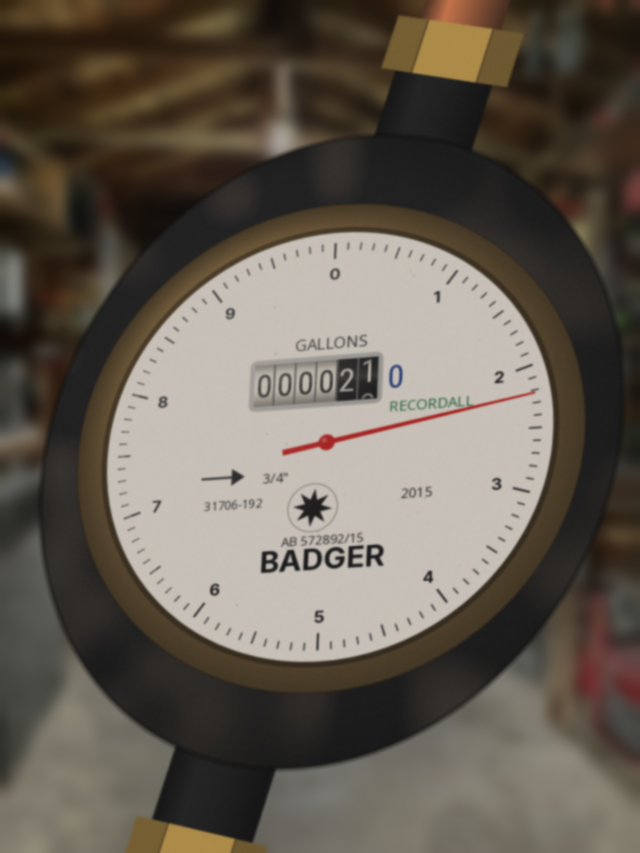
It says 212.2; gal
